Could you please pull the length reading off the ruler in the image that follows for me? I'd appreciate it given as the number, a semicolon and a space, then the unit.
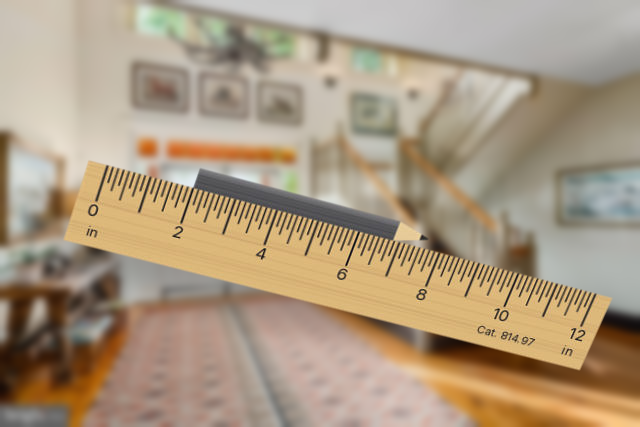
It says 5.625; in
